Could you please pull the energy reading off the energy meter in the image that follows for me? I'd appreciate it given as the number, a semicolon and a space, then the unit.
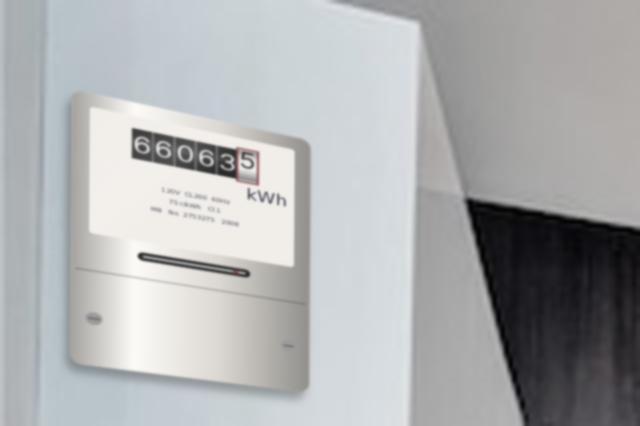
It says 66063.5; kWh
